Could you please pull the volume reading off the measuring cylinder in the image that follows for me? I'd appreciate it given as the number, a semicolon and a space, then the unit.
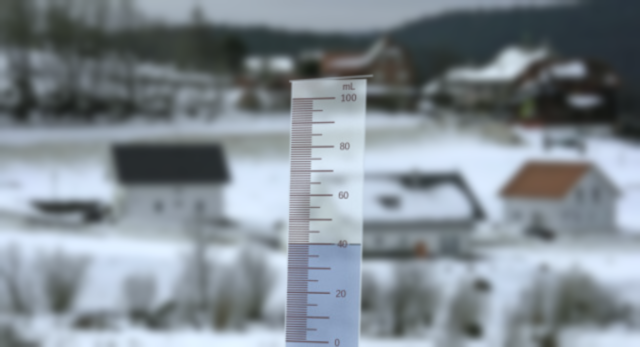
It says 40; mL
